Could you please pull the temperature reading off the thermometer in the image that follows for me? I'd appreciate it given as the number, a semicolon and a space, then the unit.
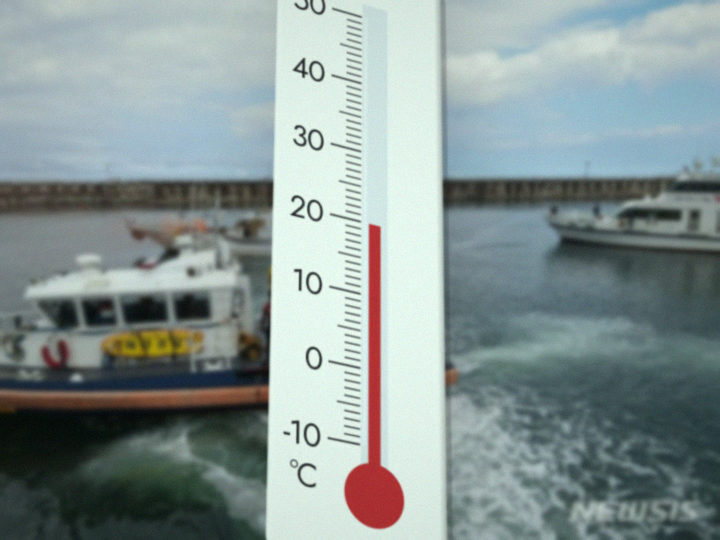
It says 20; °C
